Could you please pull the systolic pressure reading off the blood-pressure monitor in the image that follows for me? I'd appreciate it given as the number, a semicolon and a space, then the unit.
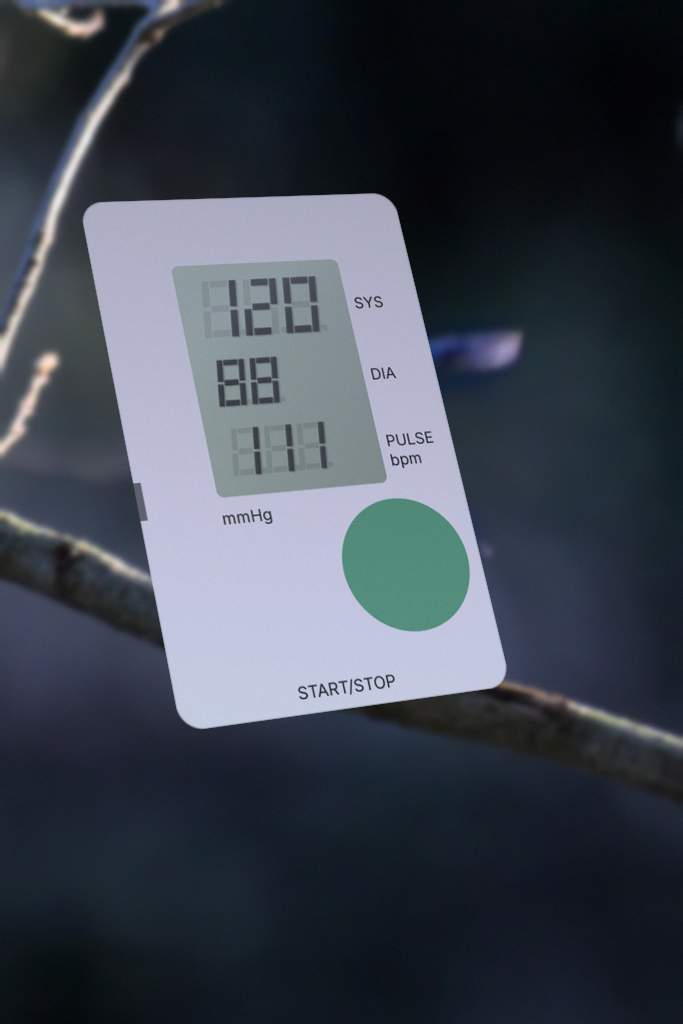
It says 120; mmHg
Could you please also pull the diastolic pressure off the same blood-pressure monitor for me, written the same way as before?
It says 88; mmHg
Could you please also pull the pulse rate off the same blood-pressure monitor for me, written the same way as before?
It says 111; bpm
